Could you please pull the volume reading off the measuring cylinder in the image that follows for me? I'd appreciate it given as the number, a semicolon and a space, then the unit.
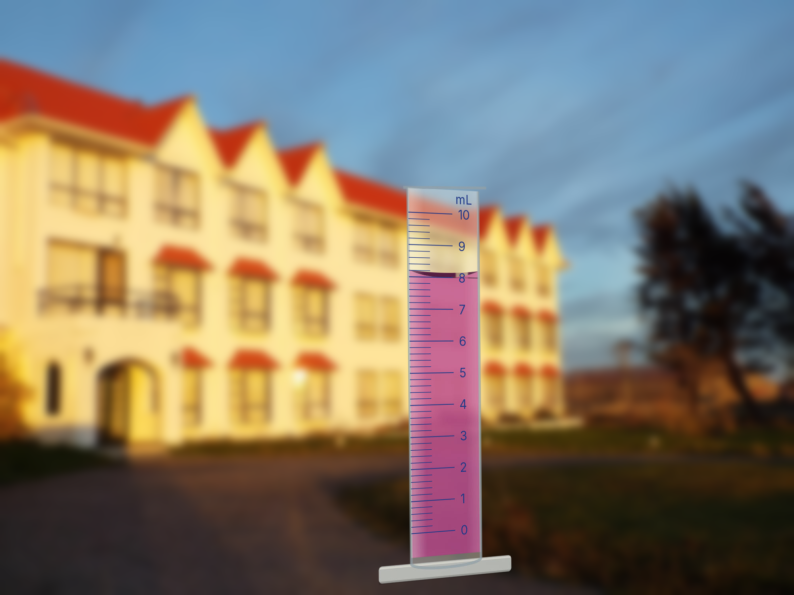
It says 8; mL
